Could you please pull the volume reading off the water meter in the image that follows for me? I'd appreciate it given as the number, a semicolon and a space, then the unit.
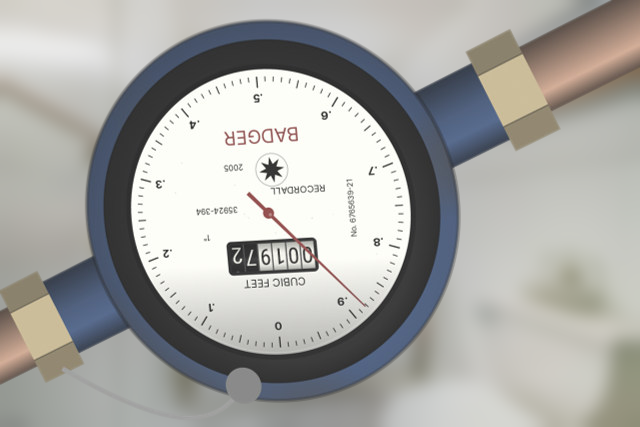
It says 1971.88; ft³
